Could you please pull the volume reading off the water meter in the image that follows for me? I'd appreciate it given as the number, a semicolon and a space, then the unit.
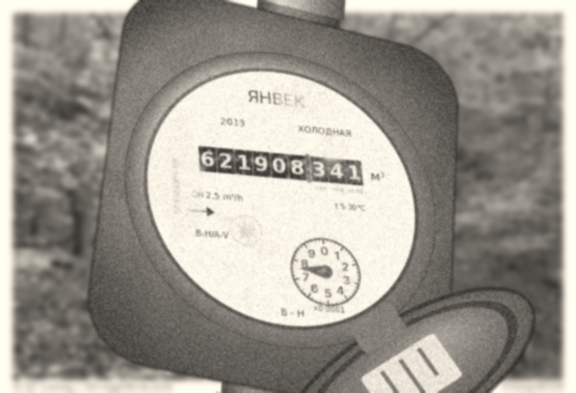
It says 621908.3417; m³
